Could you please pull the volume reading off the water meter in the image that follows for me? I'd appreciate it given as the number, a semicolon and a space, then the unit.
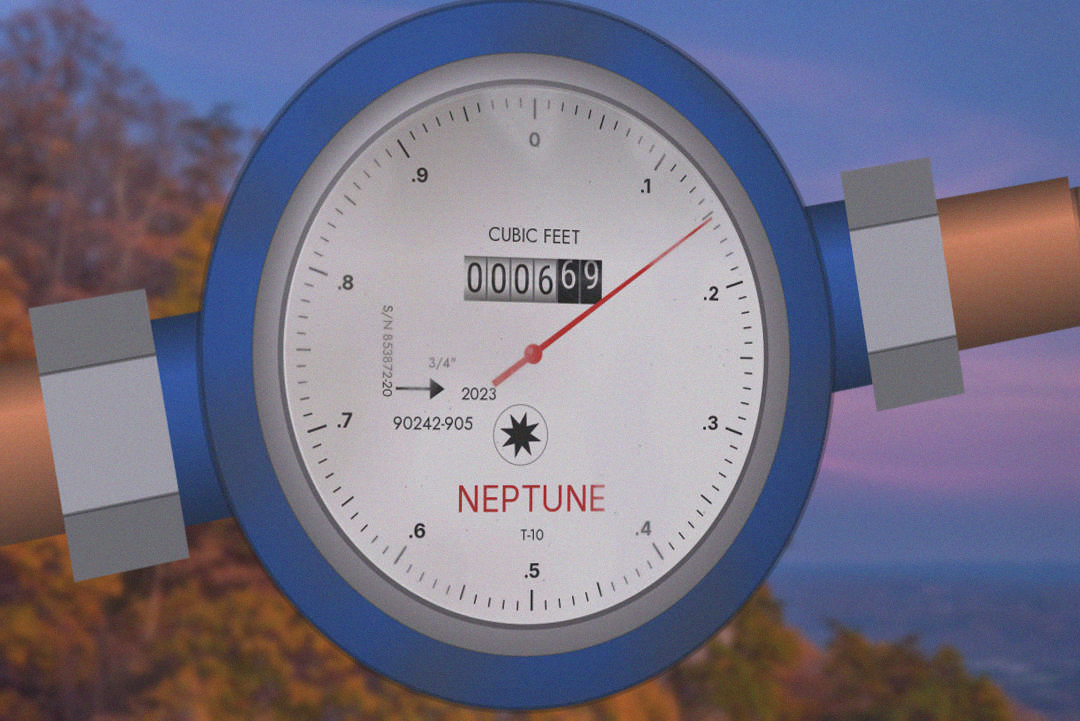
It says 669.15; ft³
